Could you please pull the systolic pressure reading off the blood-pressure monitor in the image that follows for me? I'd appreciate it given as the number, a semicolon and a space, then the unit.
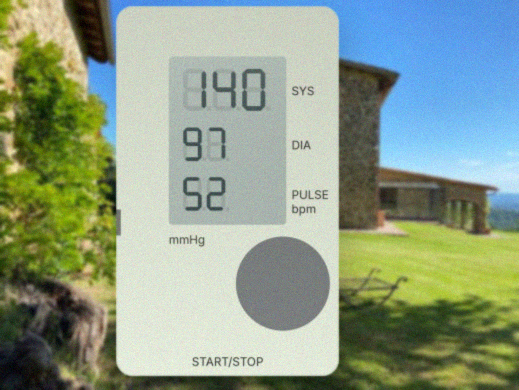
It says 140; mmHg
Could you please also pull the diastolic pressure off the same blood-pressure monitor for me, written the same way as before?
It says 97; mmHg
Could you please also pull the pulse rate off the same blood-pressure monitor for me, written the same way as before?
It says 52; bpm
